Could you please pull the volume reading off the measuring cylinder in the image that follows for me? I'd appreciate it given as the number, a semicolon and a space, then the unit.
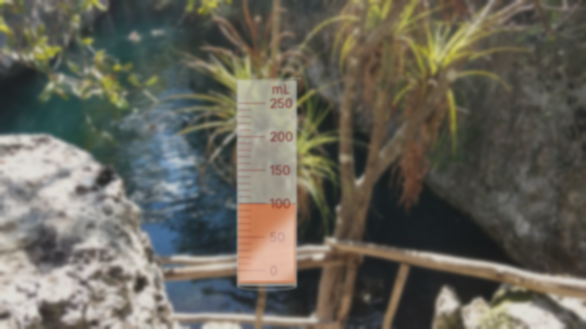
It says 100; mL
